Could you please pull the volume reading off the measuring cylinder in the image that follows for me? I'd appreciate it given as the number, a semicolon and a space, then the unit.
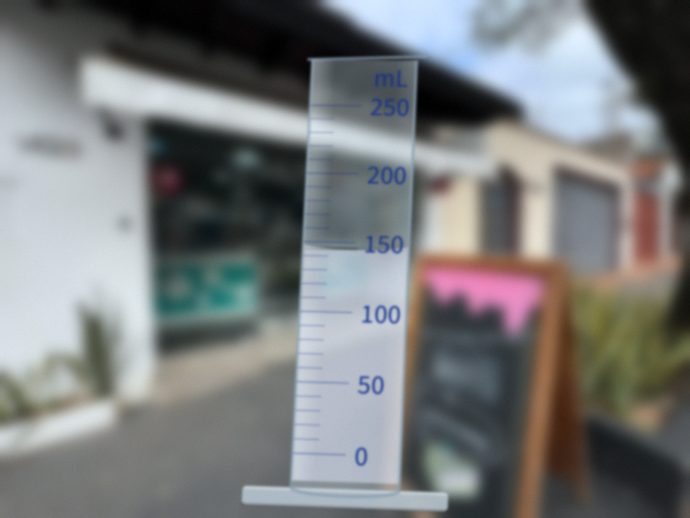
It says 145; mL
